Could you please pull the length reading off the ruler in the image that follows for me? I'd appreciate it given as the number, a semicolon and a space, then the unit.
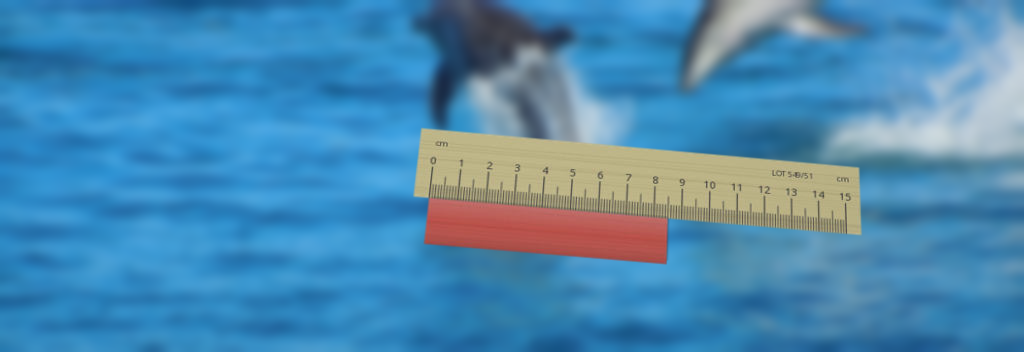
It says 8.5; cm
